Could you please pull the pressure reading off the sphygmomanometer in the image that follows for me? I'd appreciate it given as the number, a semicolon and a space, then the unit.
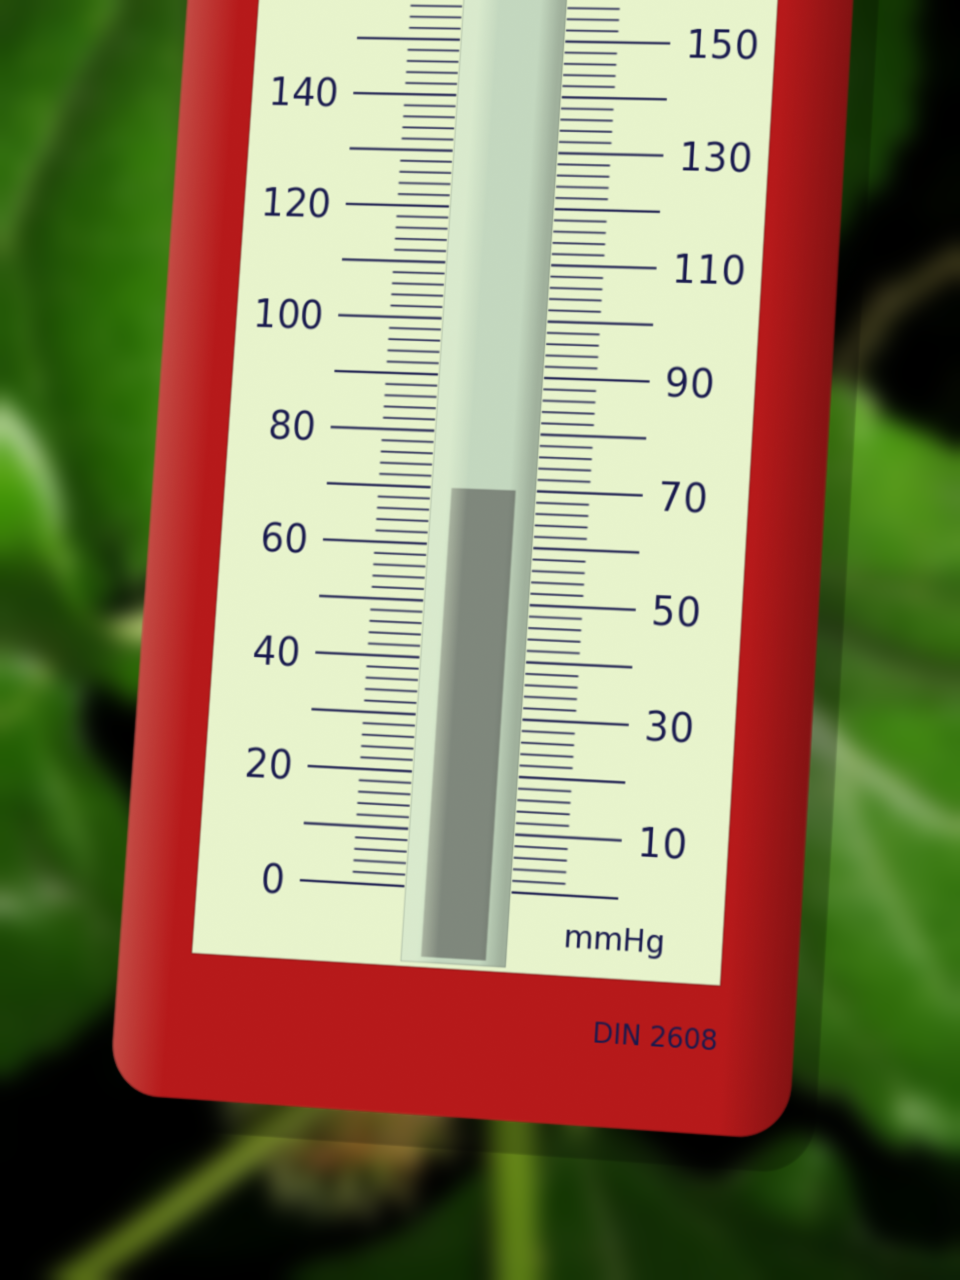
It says 70; mmHg
